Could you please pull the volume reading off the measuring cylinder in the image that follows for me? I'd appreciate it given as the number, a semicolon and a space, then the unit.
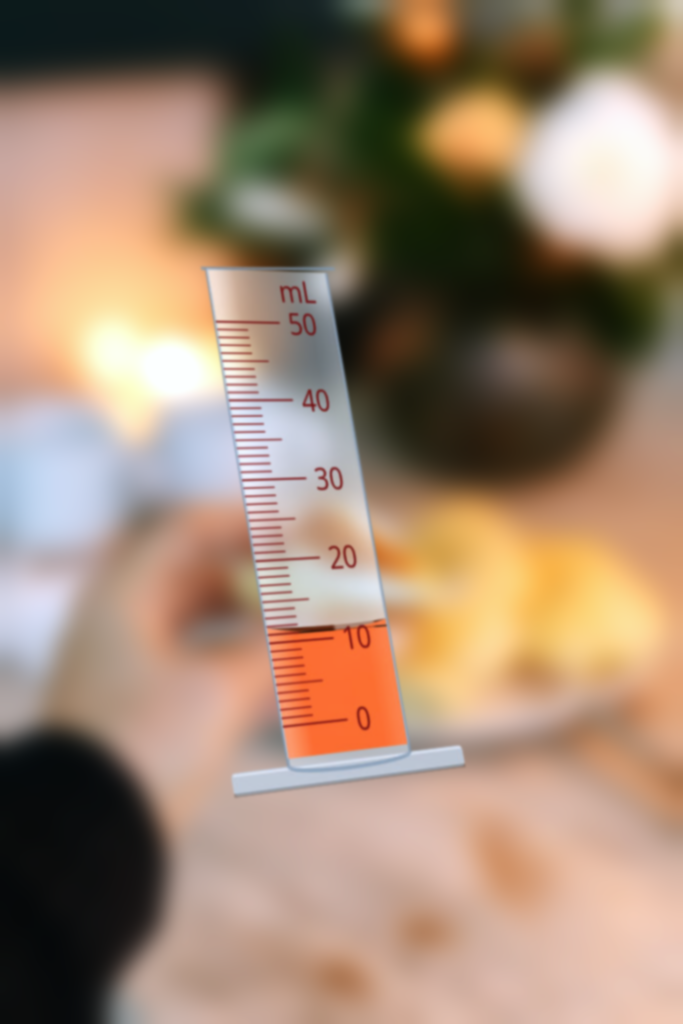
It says 11; mL
